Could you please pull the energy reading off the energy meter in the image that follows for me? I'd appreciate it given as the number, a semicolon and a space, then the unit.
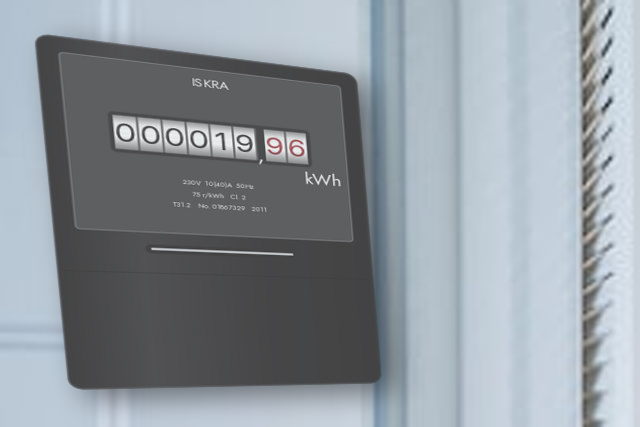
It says 19.96; kWh
